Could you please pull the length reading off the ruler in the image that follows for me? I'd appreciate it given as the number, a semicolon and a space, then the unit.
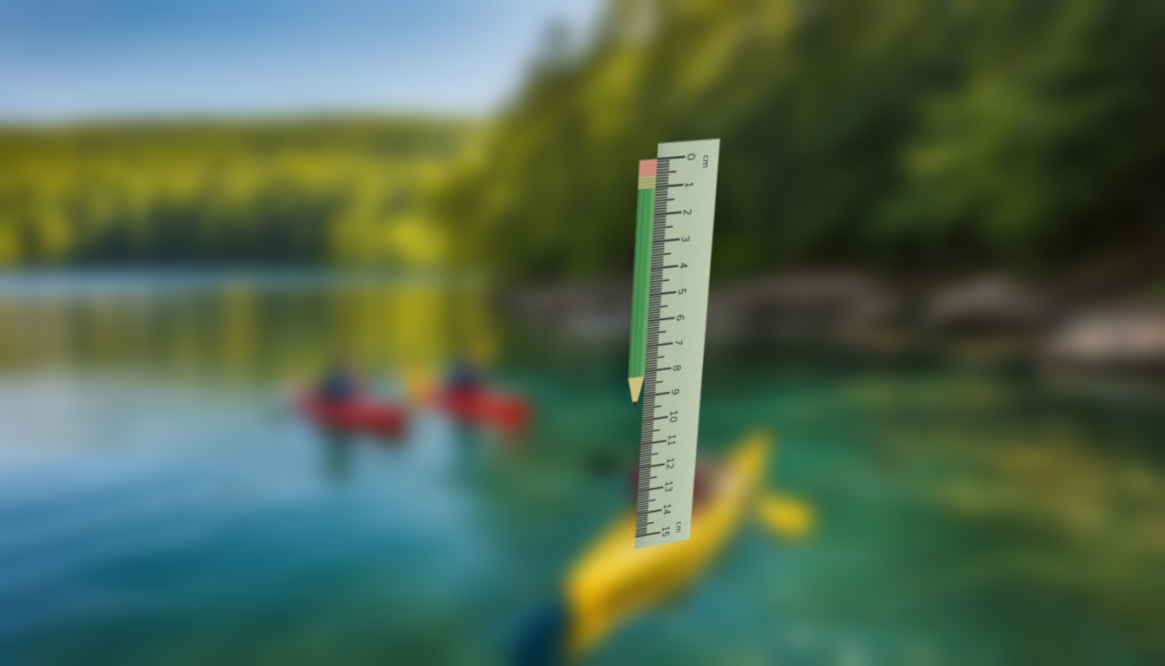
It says 9.5; cm
